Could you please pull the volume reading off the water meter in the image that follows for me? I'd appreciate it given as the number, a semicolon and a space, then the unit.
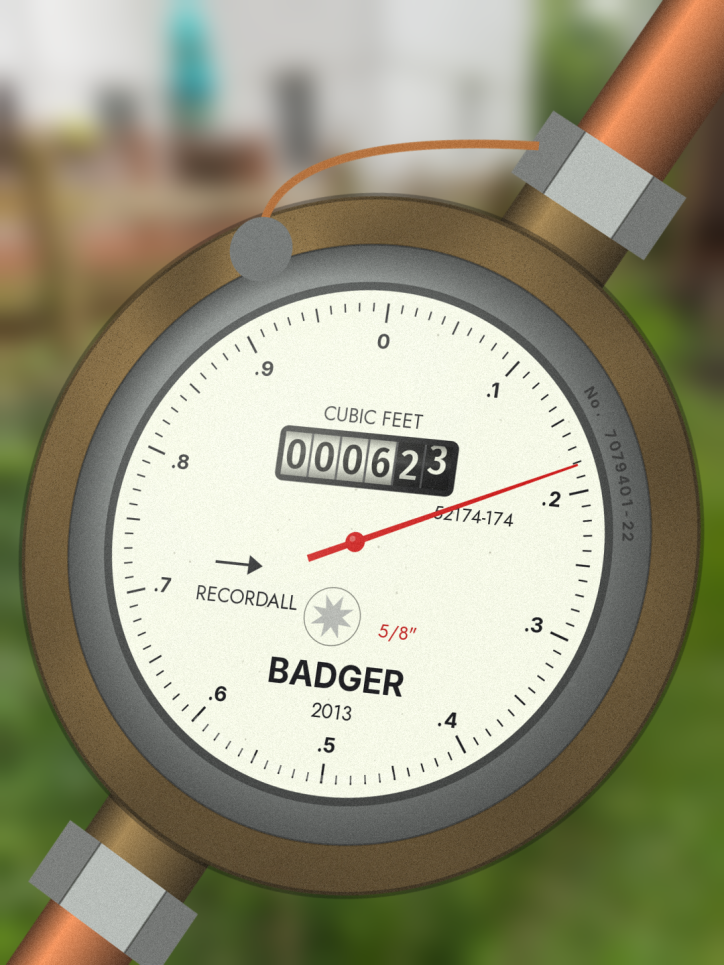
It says 623.18; ft³
